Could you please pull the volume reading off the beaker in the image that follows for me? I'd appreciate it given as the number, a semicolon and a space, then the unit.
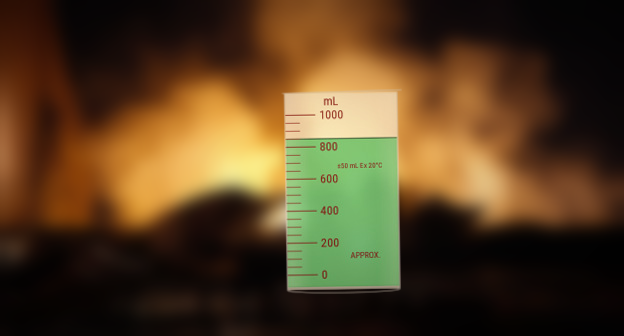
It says 850; mL
